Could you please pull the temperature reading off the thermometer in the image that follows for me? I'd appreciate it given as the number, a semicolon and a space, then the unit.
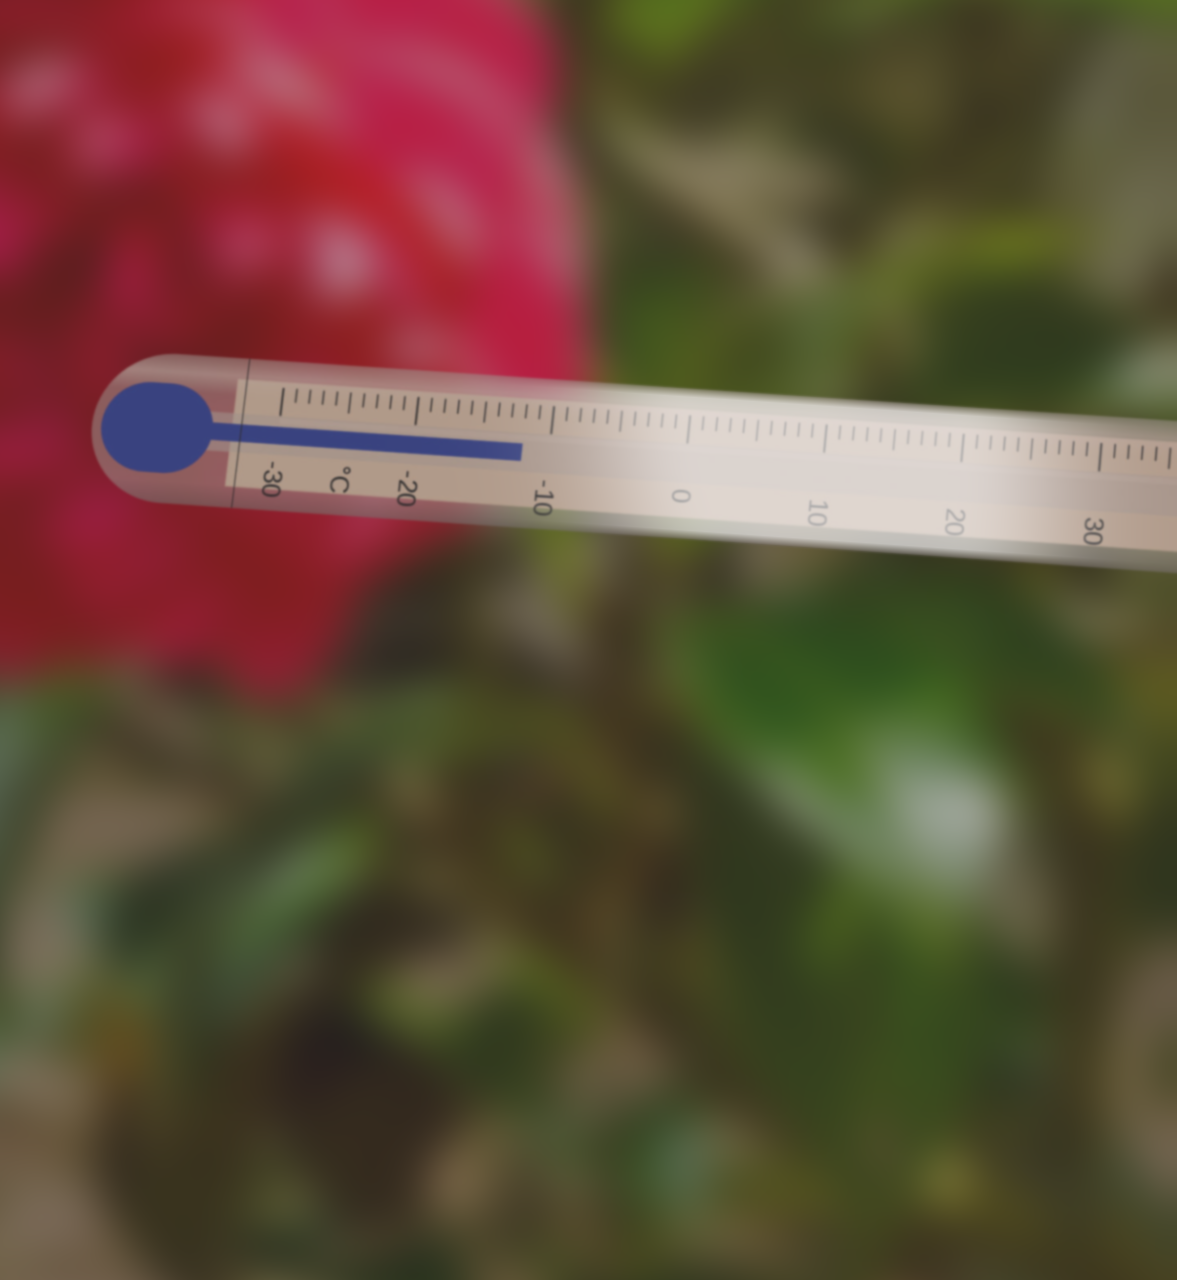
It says -12; °C
